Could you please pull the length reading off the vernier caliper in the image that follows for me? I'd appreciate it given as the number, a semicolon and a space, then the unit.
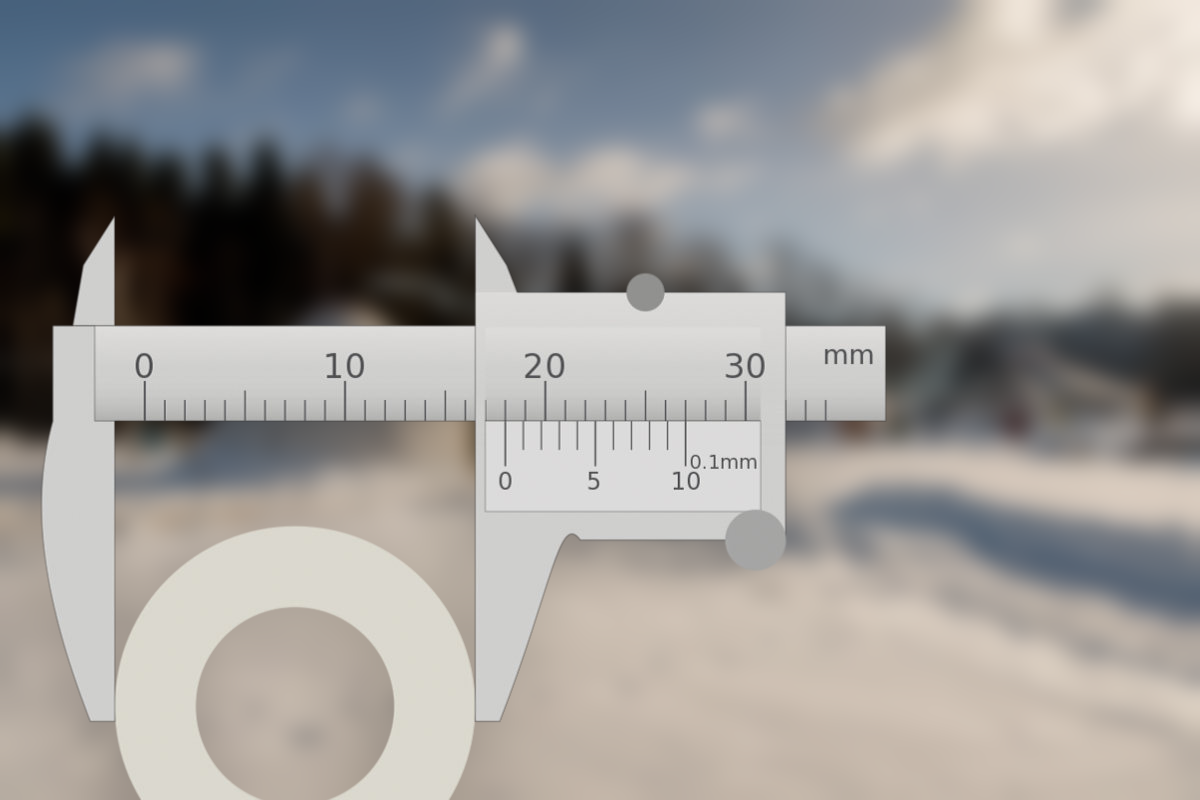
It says 18.0; mm
